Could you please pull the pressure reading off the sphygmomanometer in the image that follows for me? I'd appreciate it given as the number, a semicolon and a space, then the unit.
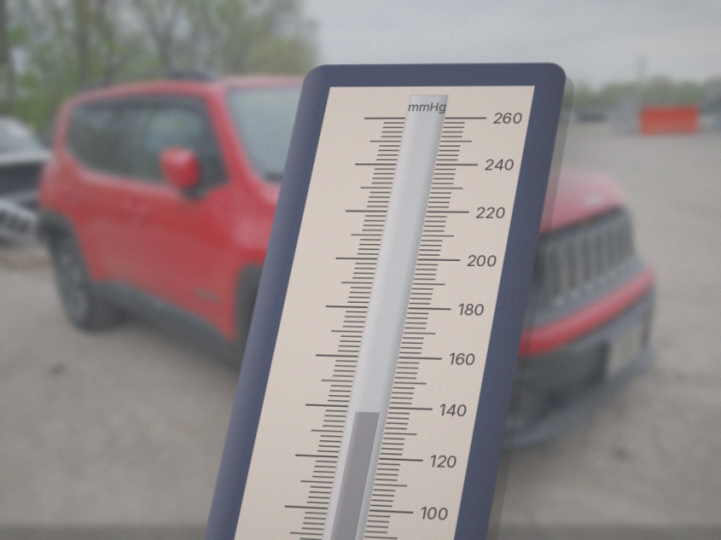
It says 138; mmHg
